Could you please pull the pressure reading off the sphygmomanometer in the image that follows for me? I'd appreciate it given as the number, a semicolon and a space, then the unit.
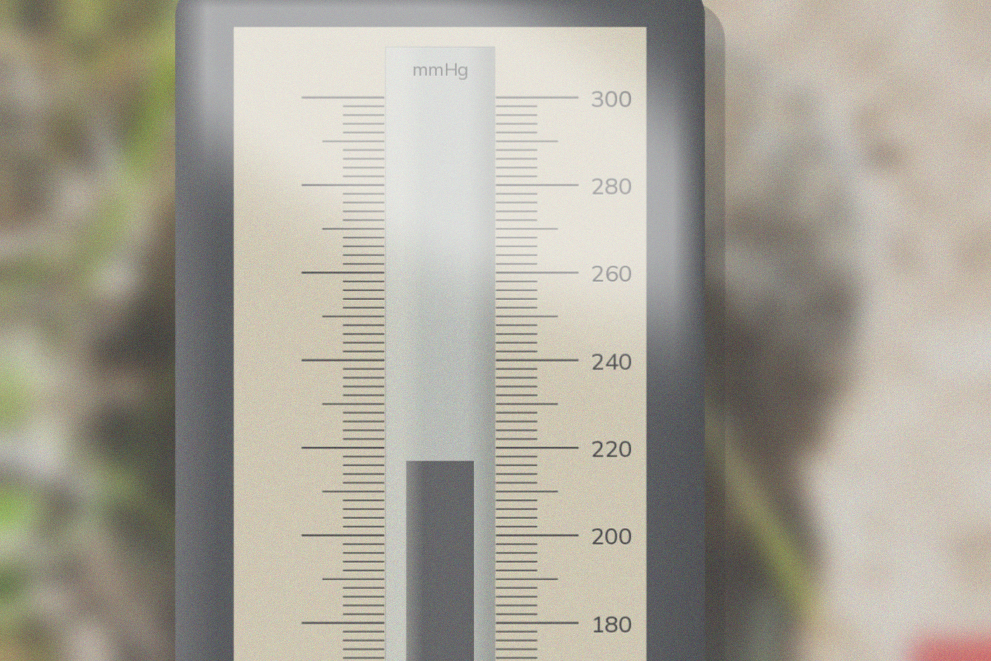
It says 217; mmHg
